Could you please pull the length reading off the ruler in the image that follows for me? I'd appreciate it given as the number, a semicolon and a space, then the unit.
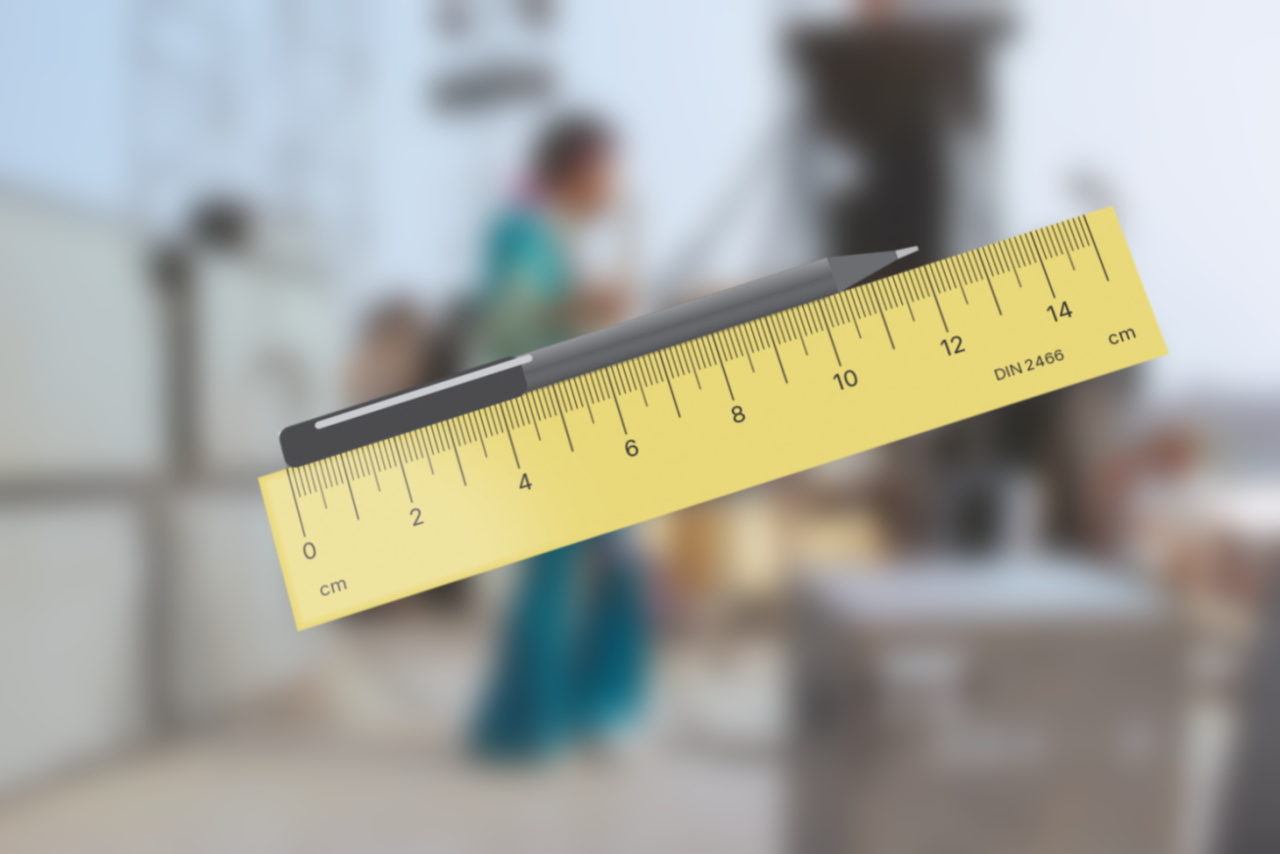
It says 12; cm
